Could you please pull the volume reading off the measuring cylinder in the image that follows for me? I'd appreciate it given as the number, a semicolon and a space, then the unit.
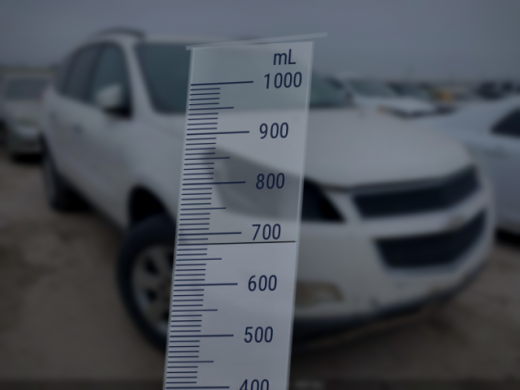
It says 680; mL
